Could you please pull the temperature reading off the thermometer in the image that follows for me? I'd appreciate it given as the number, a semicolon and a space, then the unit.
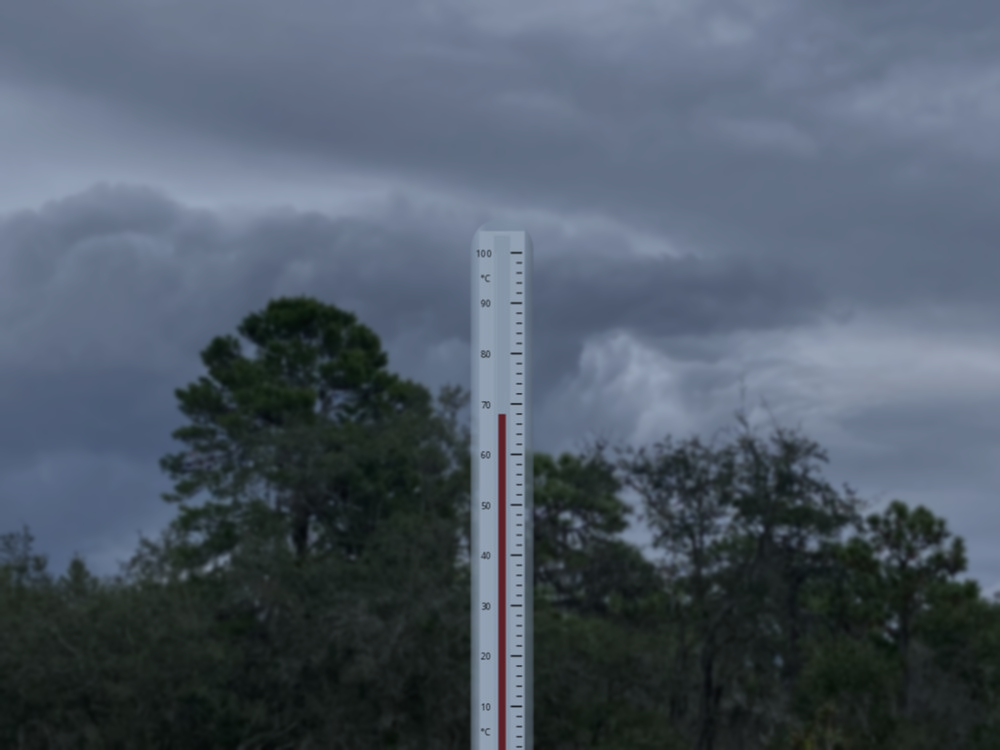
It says 68; °C
